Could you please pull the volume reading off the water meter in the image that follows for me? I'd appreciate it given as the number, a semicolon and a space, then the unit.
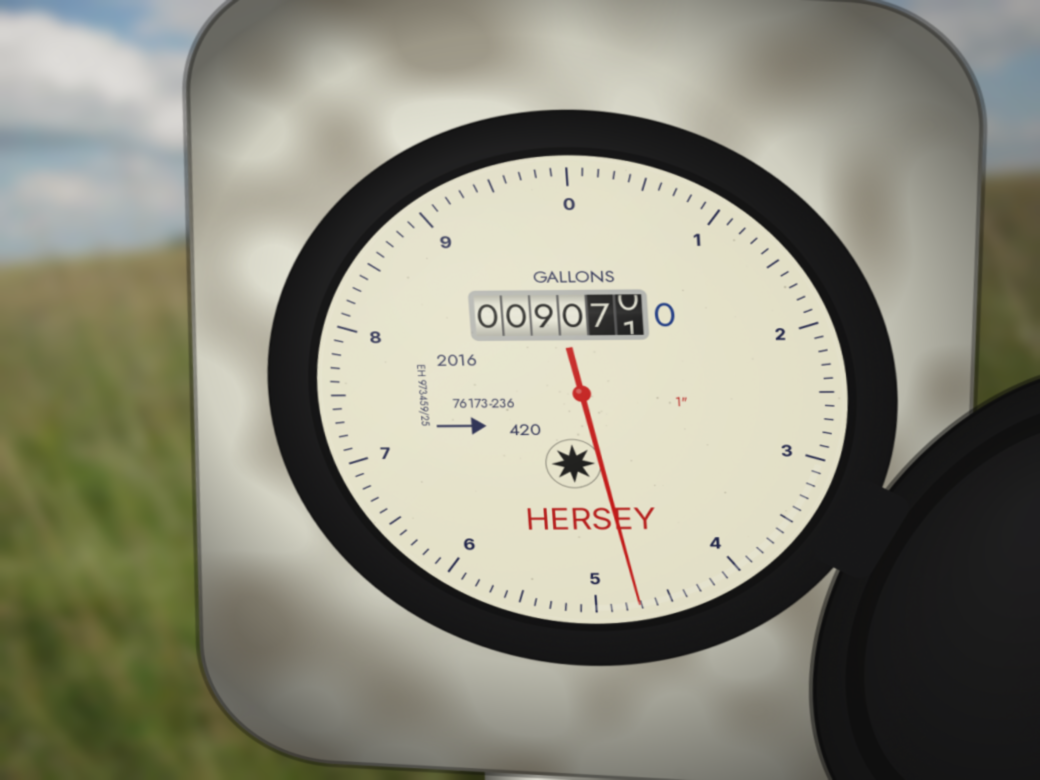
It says 90704.7; gal
